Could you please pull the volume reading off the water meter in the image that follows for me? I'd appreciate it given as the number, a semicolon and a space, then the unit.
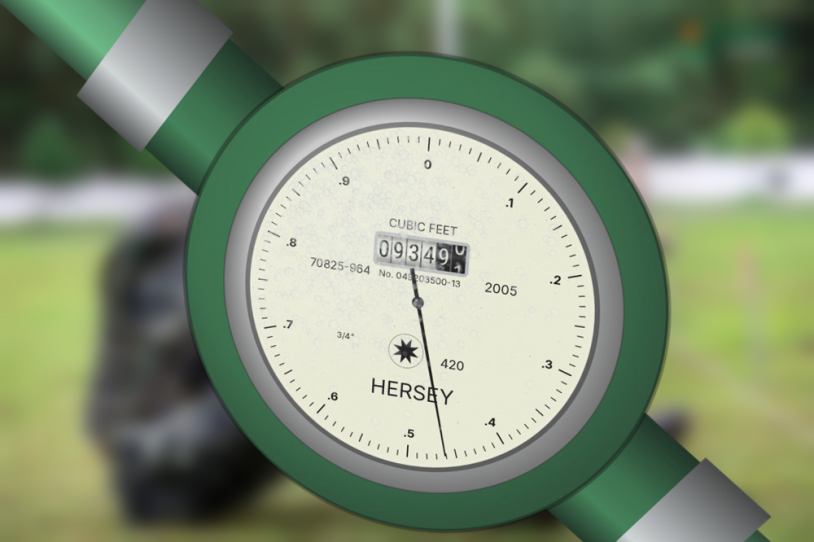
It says 93490.46; ft³
